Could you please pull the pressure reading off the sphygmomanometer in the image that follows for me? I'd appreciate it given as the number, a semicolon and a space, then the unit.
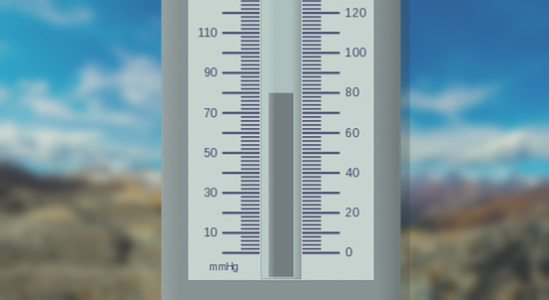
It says 80; mmHg
